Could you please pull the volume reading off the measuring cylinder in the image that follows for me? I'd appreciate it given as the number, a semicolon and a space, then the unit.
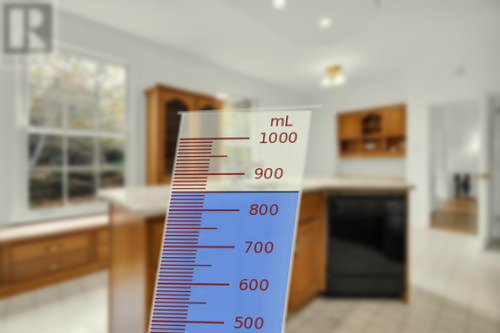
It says 850; mL
